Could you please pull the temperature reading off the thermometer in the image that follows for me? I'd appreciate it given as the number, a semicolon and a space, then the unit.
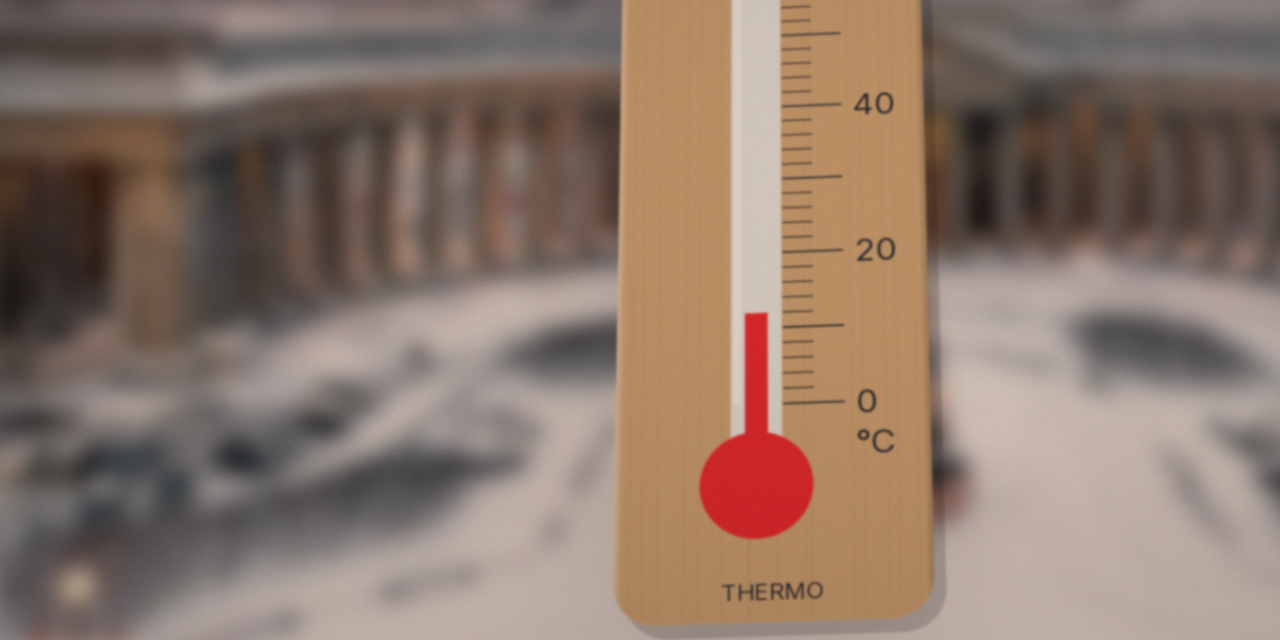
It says 12; °C
